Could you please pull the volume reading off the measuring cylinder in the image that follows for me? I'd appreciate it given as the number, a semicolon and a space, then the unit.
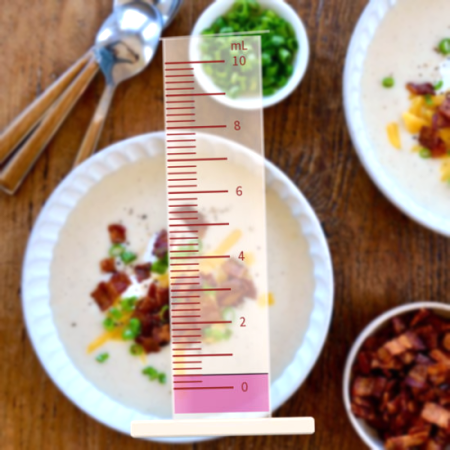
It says 0.4; mL
